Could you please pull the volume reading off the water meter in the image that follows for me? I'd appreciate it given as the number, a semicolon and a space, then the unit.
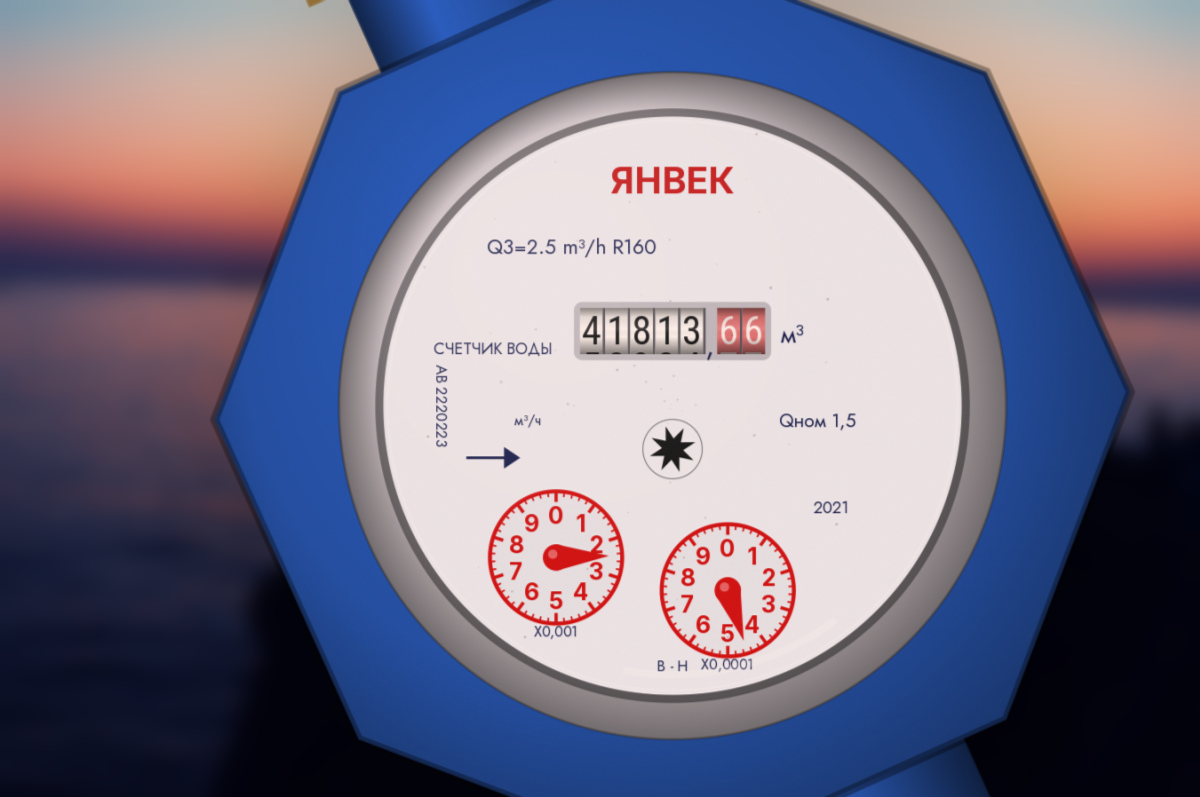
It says 41813.6624; m³
